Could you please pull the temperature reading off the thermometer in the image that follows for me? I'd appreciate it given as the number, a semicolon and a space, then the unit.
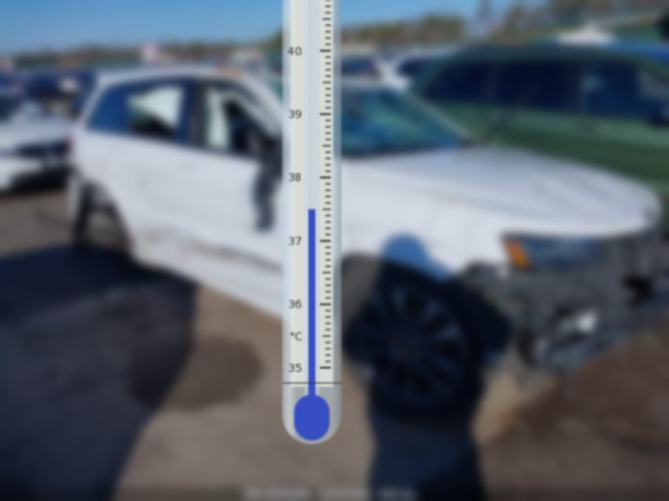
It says 37.5; °C
